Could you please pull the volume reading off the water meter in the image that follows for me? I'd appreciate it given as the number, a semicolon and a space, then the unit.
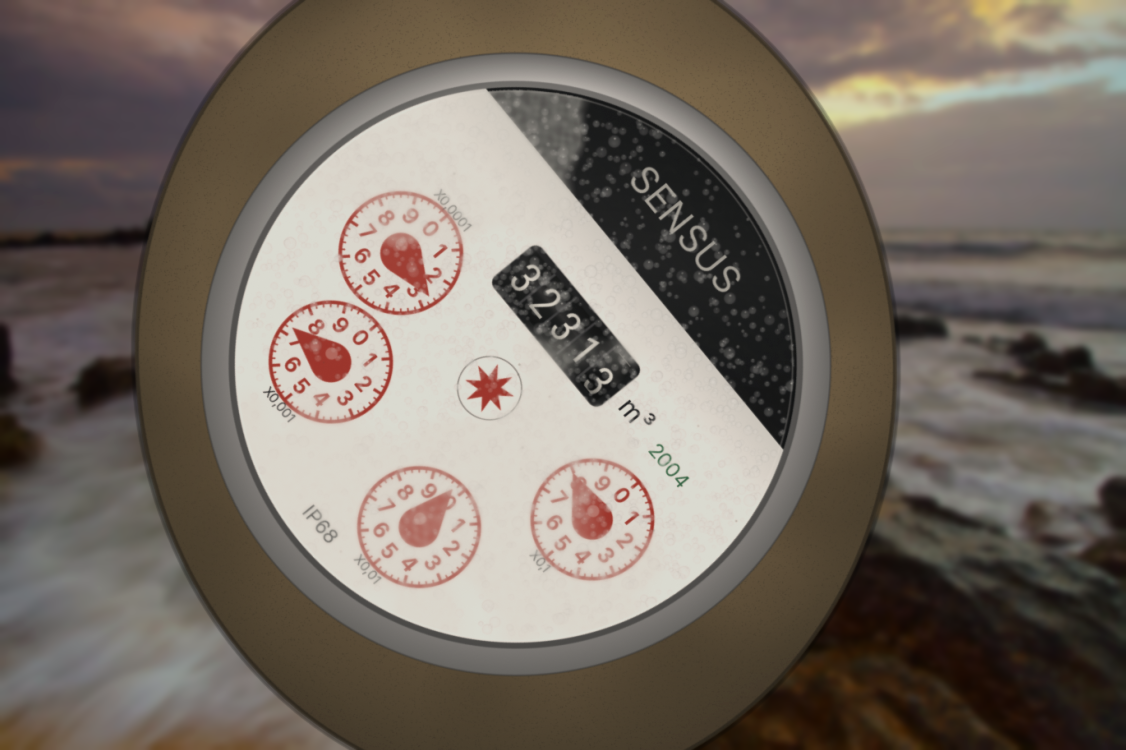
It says 32312.7972; m³
